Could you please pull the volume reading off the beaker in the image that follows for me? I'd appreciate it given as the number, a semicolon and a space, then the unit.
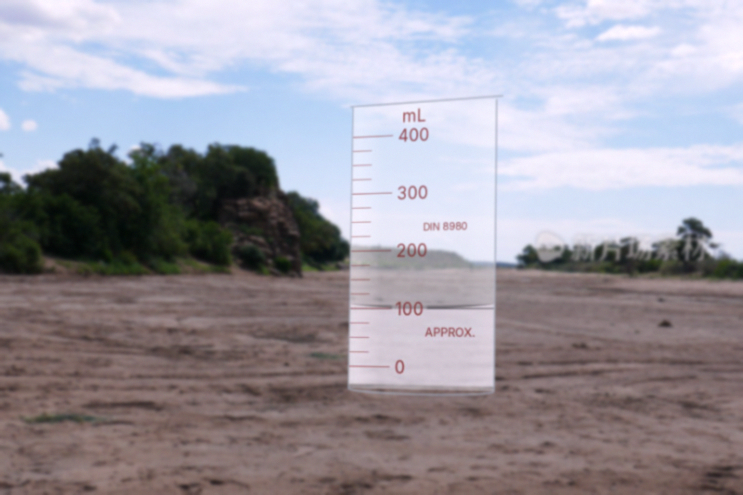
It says 100; mL
